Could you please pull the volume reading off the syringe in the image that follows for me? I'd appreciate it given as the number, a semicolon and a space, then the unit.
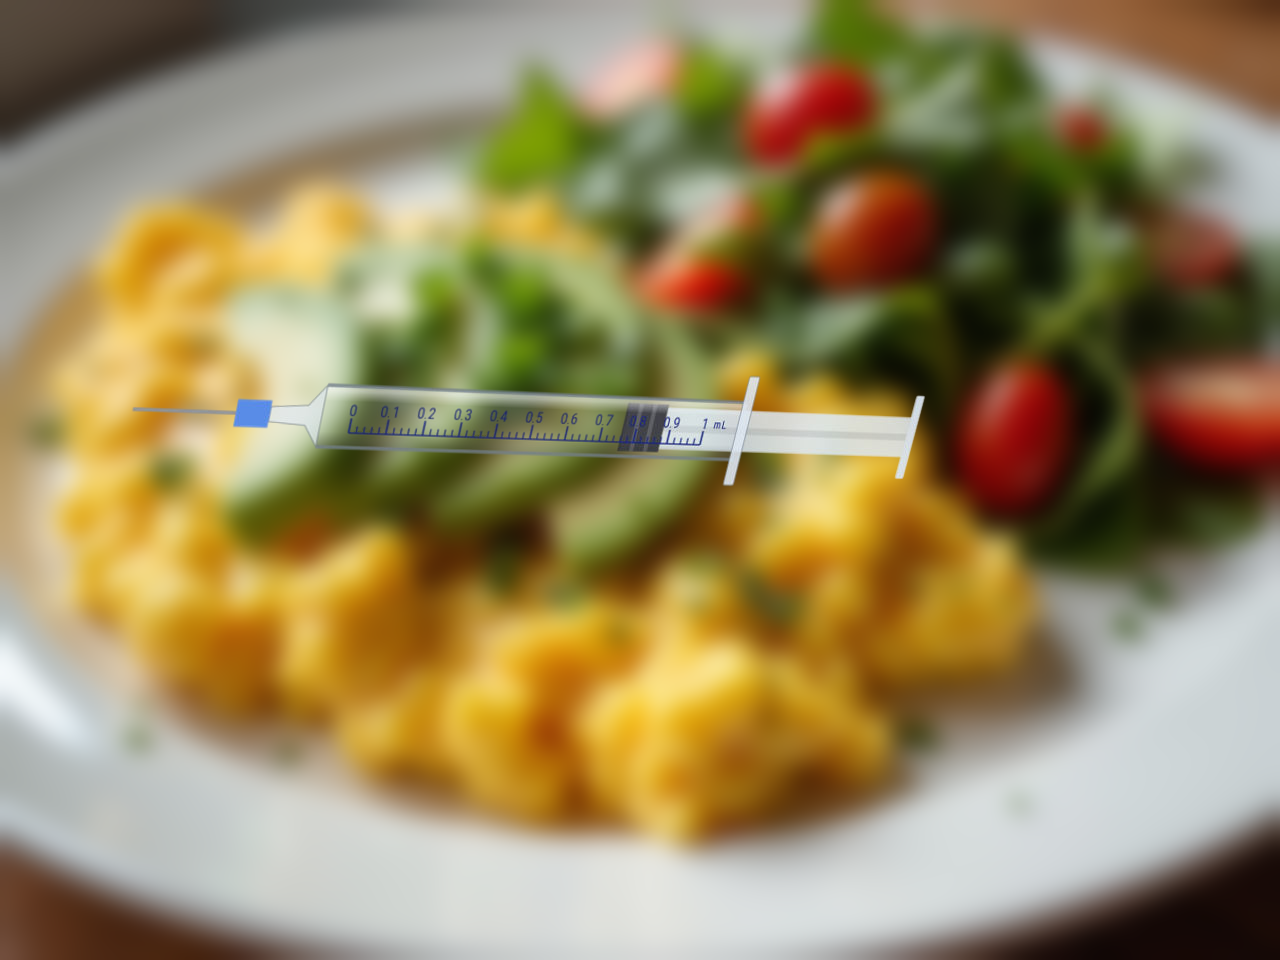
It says 0.76; mL
